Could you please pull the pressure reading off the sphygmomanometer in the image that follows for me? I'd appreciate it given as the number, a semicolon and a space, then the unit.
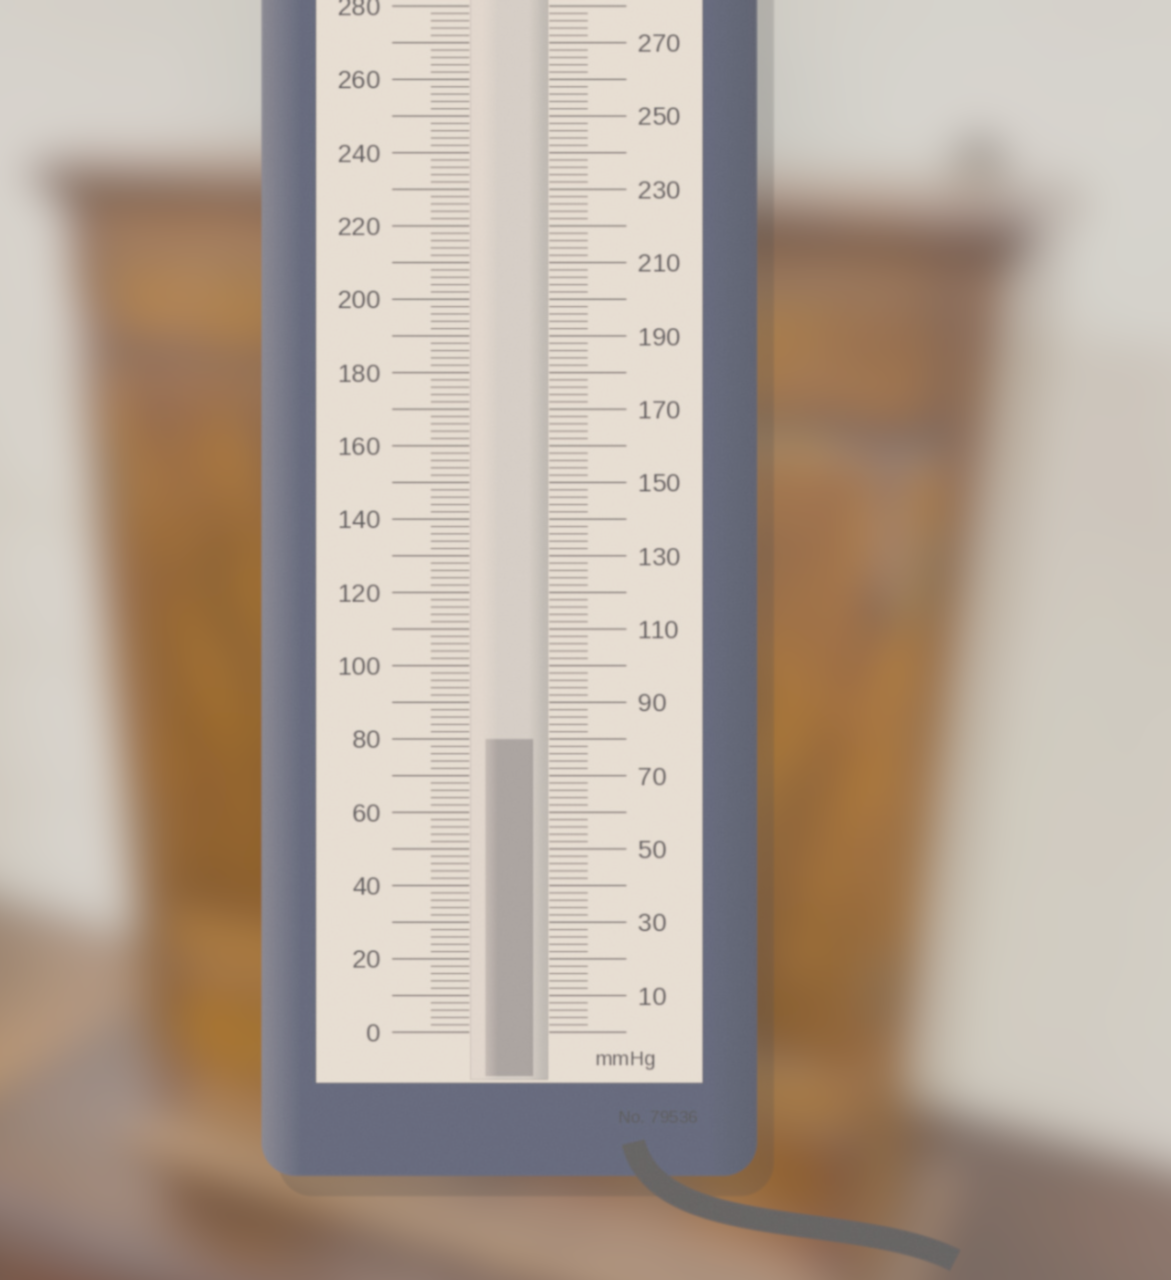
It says 80; mmHg
